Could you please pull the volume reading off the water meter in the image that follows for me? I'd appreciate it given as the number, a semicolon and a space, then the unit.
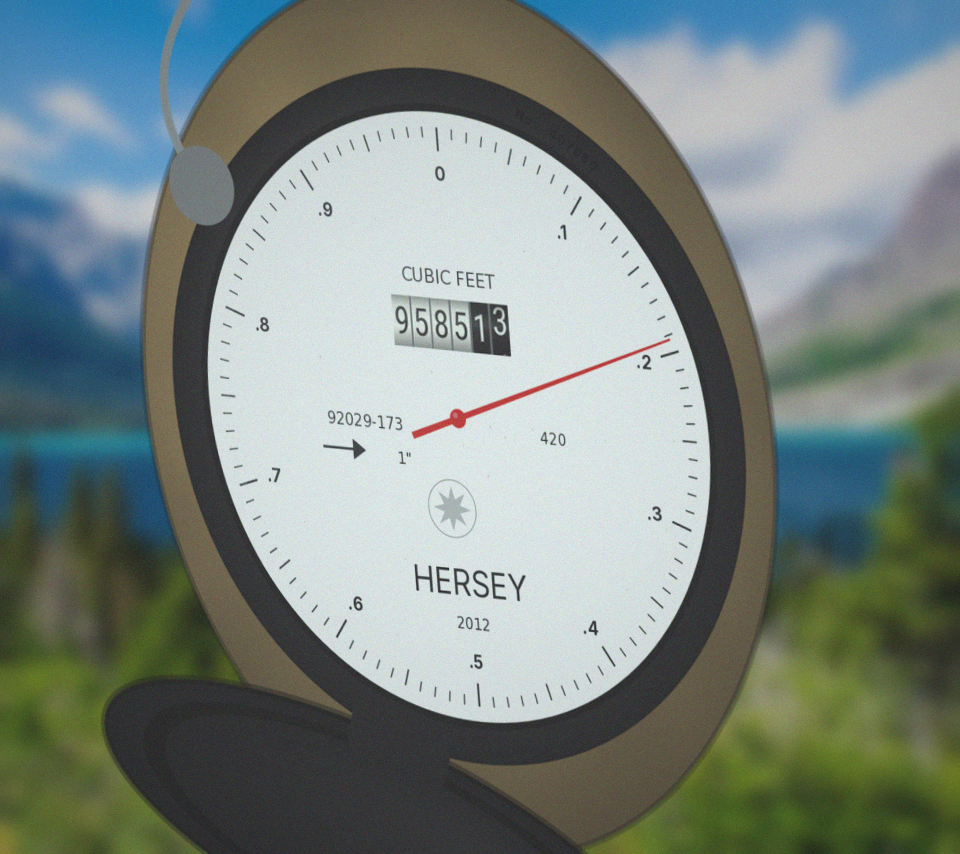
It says 958513.19; ft³
